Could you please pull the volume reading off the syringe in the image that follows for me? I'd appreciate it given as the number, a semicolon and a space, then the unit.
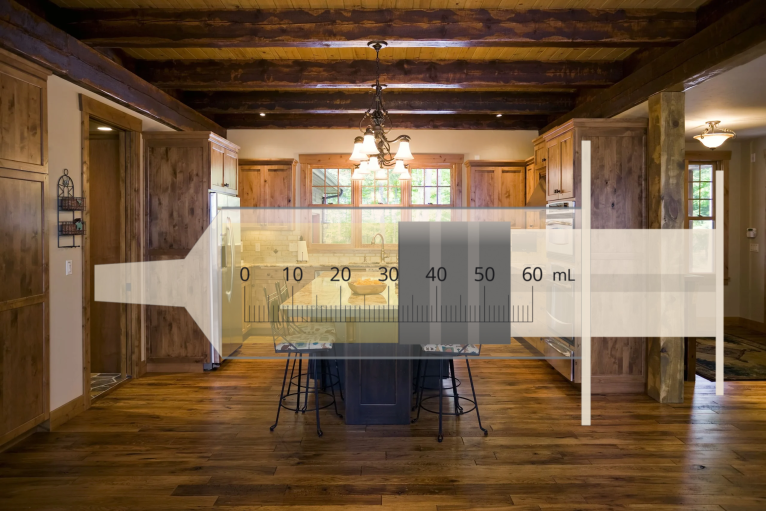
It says 32; mL
